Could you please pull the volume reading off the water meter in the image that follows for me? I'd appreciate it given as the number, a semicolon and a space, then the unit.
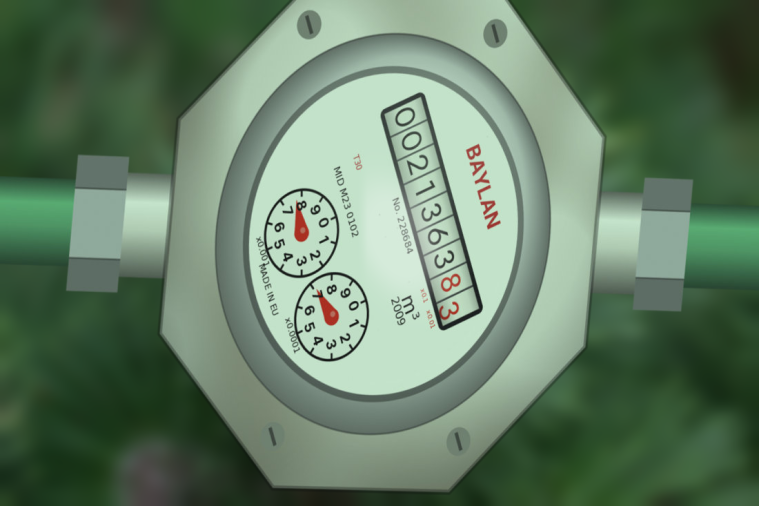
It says 21363.8277; m³
